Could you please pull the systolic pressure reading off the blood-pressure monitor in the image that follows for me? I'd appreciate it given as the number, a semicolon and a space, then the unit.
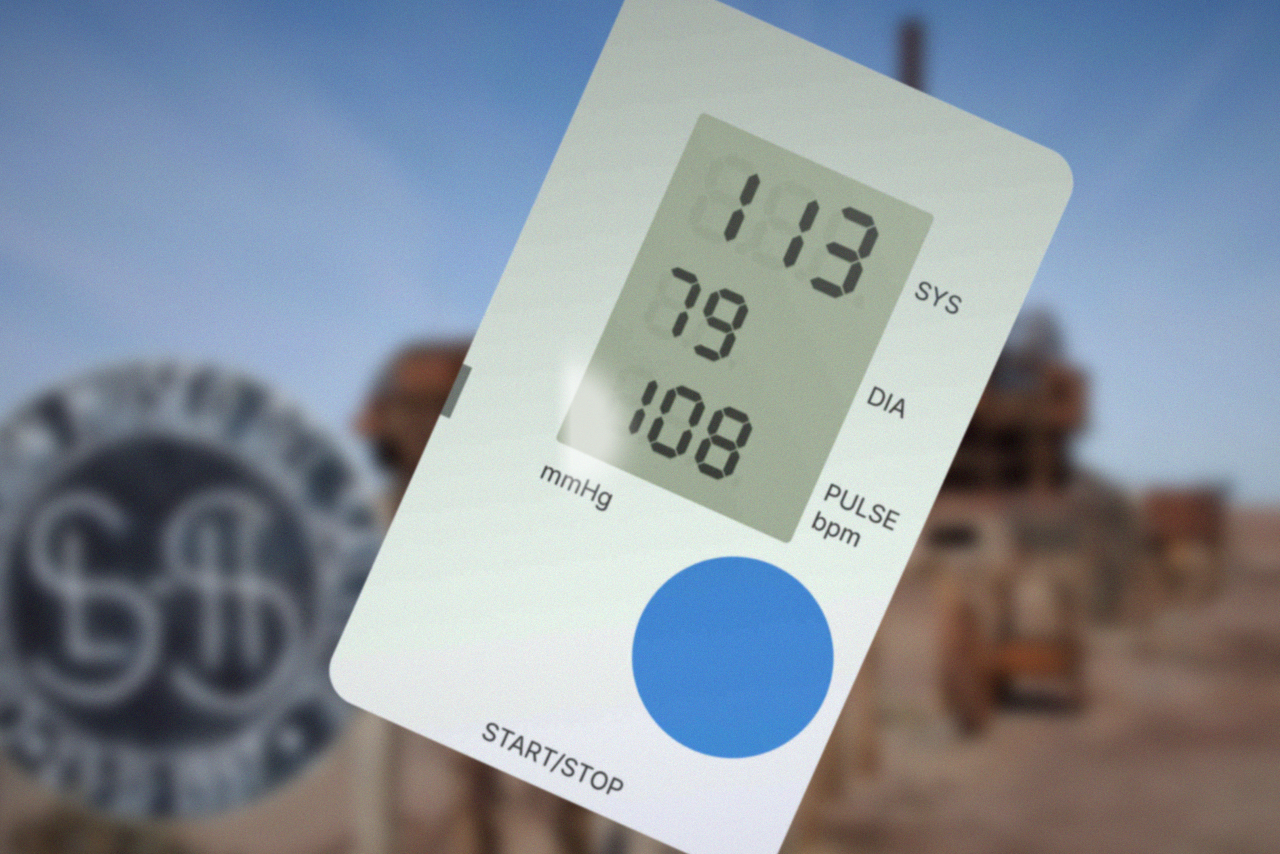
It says 113; mmHg
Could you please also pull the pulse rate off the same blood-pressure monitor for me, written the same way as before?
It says 108; bpm
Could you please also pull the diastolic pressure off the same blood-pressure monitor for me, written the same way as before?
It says 79; mmHg
